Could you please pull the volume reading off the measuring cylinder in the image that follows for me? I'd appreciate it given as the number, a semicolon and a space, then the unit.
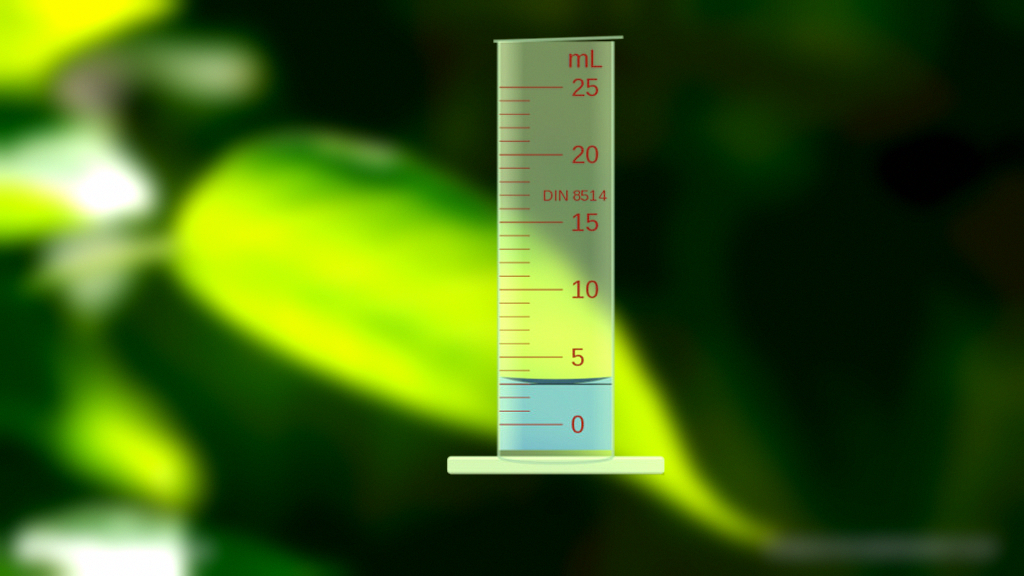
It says 3; mL
